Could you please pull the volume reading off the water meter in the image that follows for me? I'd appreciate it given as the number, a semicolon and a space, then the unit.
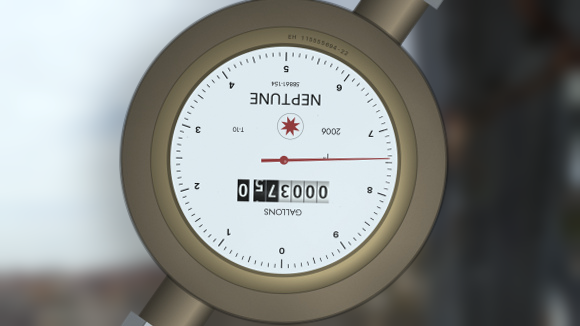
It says 3747.4; gal
